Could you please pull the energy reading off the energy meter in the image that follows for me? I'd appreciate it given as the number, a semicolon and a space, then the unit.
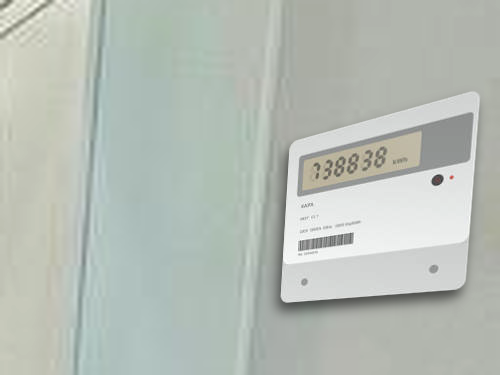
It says 738838; kWh
